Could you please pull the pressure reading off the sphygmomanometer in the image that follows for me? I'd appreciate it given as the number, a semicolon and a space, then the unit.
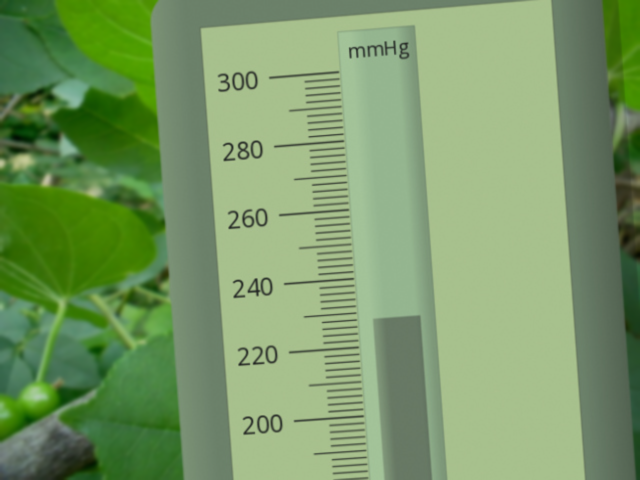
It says 228; mmHg
